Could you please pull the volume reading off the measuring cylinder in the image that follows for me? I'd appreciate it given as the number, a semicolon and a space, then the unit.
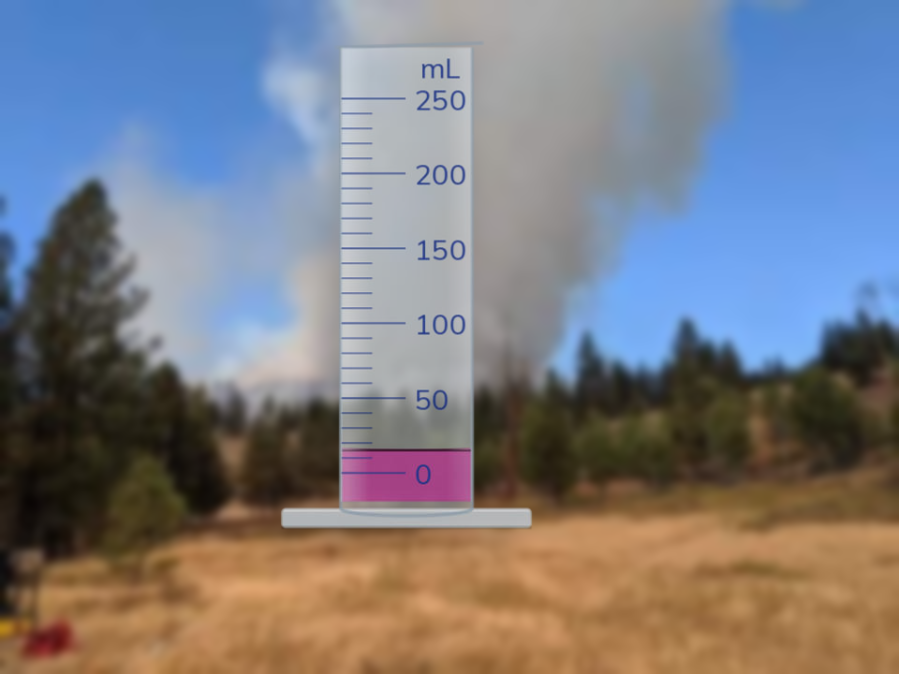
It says 15; mL
